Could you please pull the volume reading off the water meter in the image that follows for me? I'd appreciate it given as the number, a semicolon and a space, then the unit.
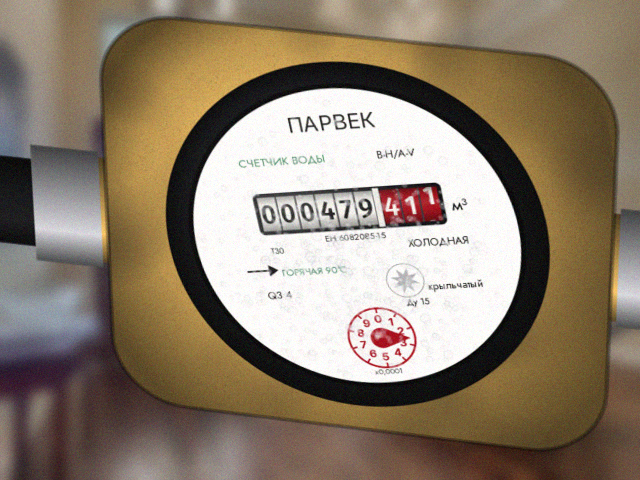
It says 479.4112; m³
